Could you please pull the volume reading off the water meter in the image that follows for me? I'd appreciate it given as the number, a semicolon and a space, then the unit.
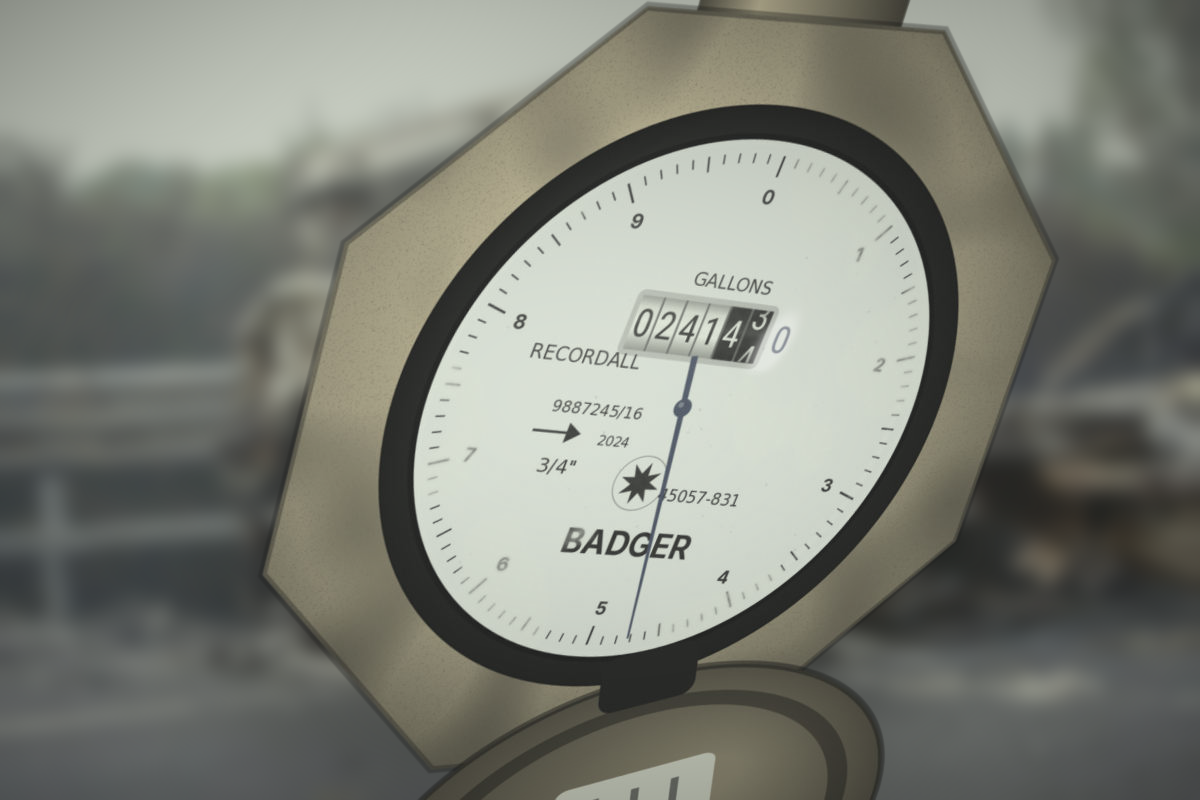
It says 241434.7; gal
